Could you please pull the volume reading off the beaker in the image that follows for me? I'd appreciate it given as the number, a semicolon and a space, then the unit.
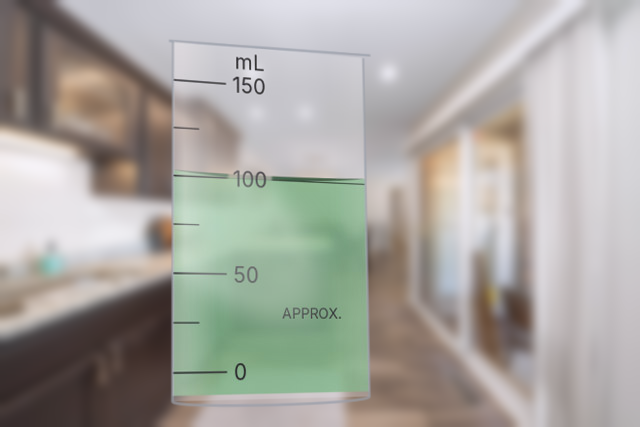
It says 100; mL
